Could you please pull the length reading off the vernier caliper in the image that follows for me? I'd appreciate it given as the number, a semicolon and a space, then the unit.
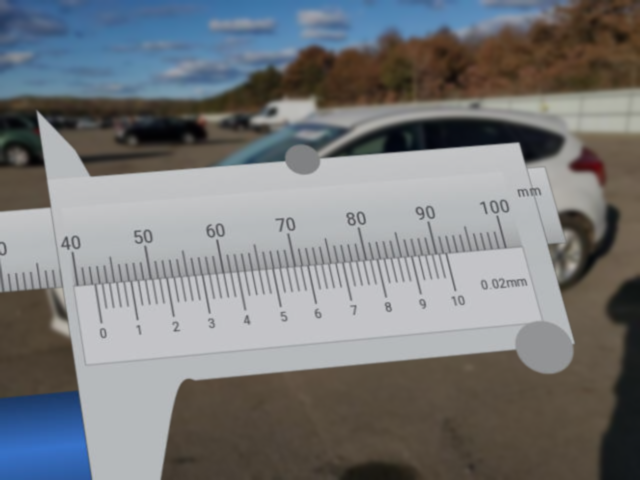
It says 42.4; mm
